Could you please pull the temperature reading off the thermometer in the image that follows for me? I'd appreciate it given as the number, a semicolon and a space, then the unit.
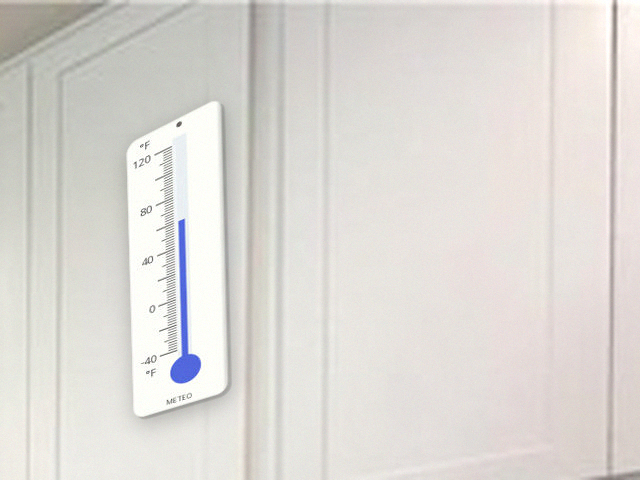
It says 60; °F
